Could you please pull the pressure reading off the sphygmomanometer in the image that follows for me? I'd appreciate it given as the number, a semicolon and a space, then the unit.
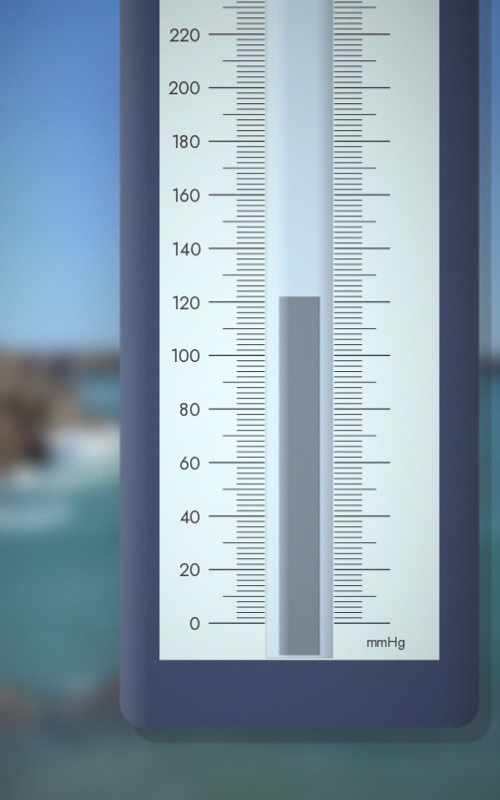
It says 122; mmHg
